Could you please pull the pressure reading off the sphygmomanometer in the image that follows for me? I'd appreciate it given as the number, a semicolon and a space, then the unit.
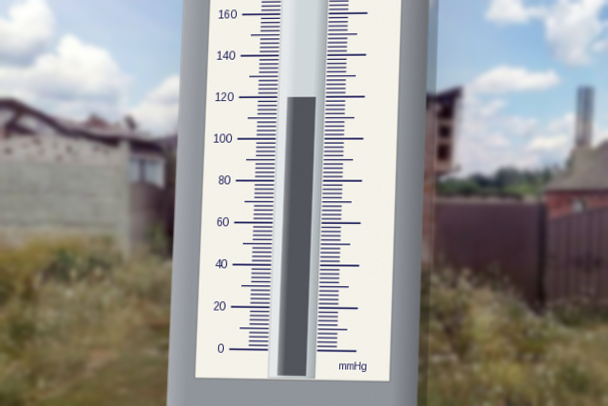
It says 120; mmHg
